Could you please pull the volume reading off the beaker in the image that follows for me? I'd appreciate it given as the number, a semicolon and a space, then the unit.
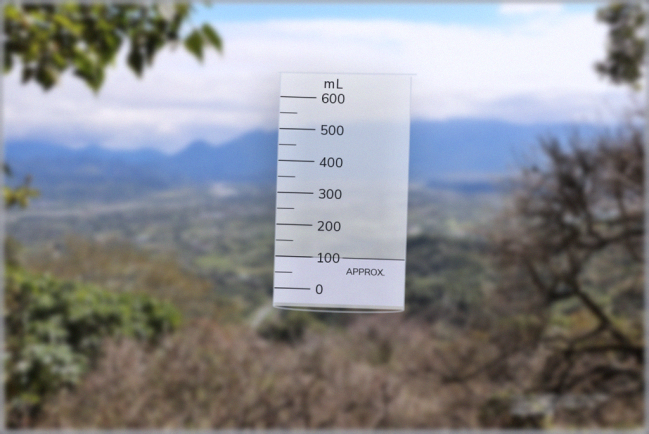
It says 100; mL
